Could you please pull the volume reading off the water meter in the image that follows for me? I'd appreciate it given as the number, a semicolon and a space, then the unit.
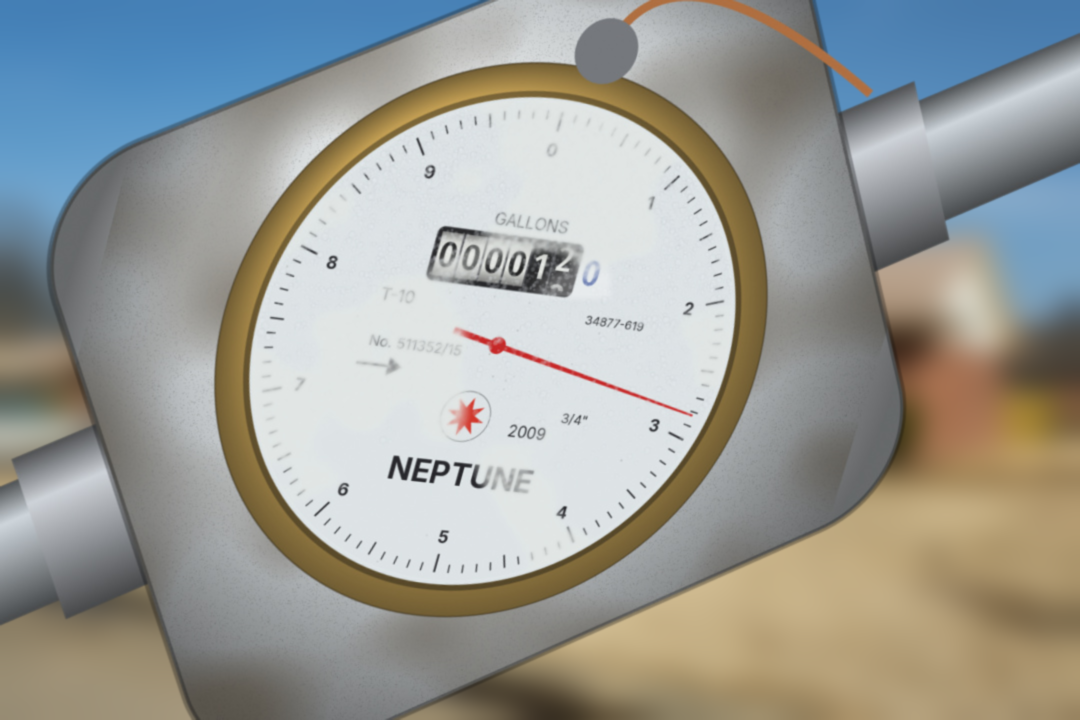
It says 122.8; gal
